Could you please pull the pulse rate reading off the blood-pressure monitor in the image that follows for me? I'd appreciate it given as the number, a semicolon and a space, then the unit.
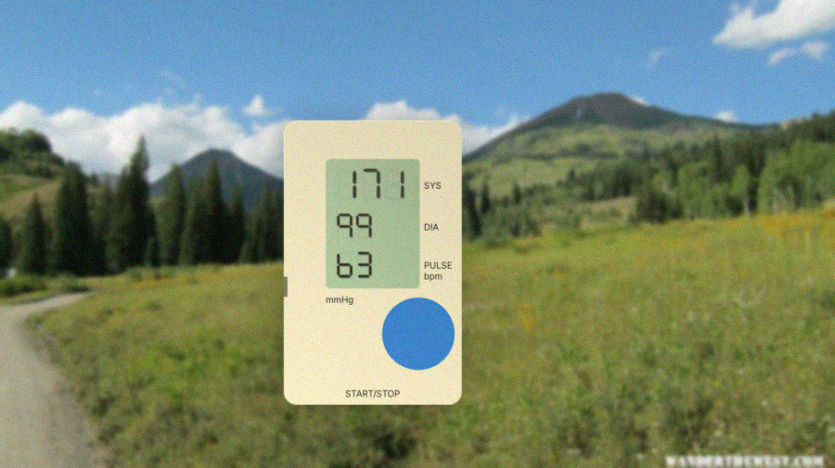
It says 63; bpm
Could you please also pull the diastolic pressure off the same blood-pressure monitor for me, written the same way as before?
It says 99; mmHg
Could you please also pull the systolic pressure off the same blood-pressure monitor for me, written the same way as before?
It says 171; mmHg
